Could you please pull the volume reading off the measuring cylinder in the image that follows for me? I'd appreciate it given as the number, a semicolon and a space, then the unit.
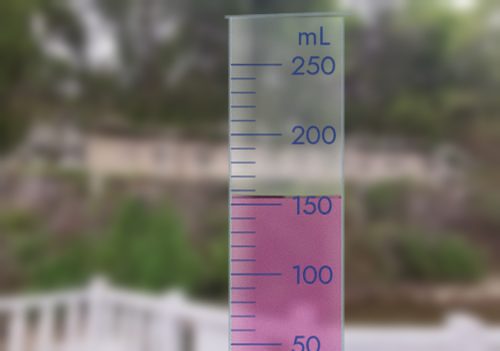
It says 155; mL
